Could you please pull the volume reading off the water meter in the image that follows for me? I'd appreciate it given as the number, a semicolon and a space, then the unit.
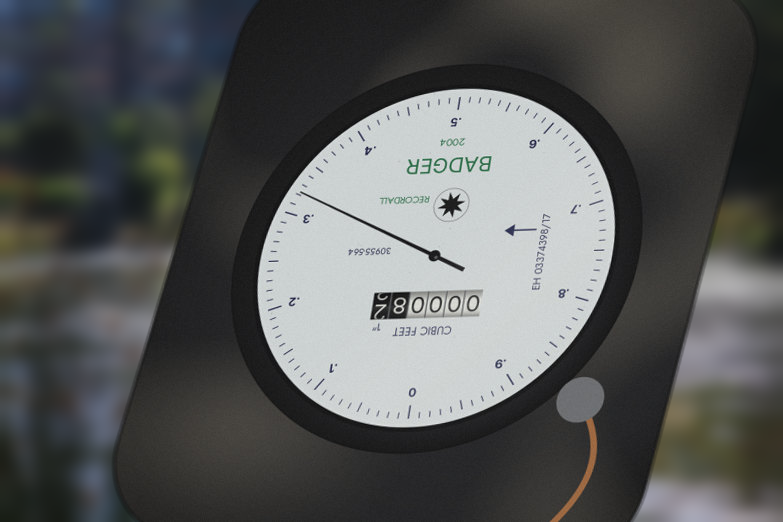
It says 82.32; ft³
